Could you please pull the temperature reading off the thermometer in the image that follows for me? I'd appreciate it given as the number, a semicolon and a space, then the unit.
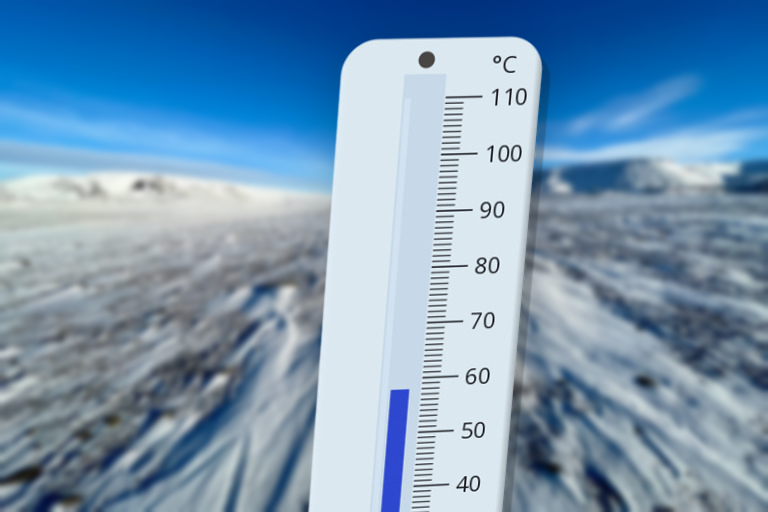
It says 58; °C
